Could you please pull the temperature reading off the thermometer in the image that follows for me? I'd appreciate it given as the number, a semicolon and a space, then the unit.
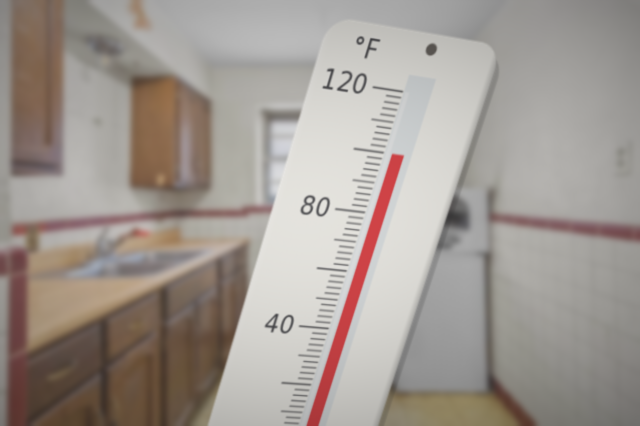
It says 100; °F
